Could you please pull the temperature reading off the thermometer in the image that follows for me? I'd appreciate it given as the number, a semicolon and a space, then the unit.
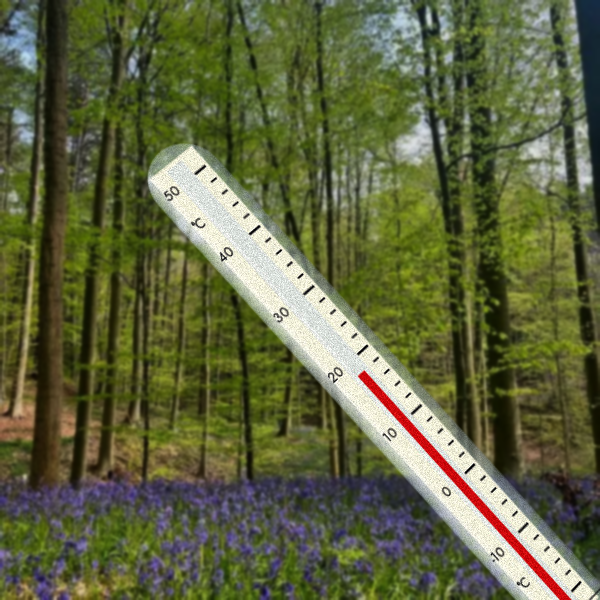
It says 18; °C
